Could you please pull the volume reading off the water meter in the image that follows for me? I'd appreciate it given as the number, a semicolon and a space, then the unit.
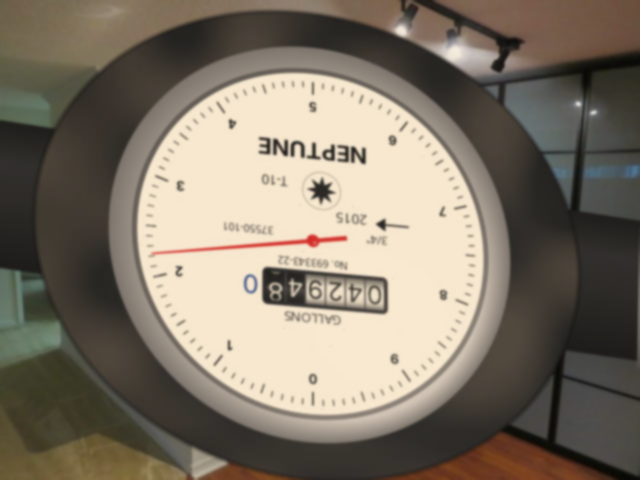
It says 429482.2; gal
